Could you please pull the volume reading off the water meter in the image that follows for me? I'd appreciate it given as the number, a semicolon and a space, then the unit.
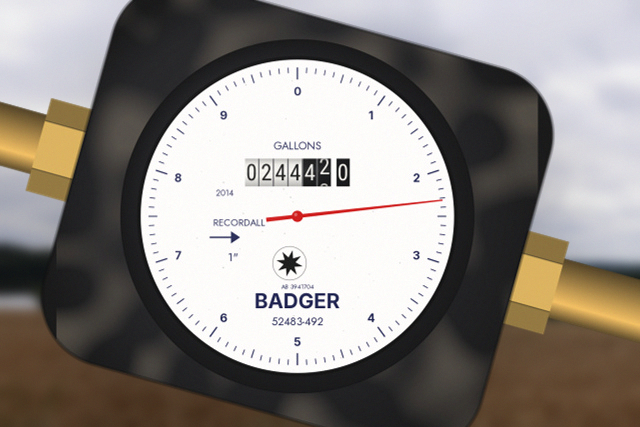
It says 244422.3; gal
